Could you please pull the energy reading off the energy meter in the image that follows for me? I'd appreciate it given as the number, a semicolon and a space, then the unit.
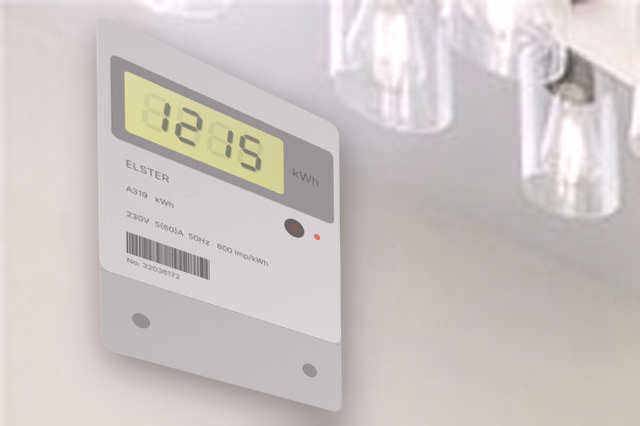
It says 1215; kWh
